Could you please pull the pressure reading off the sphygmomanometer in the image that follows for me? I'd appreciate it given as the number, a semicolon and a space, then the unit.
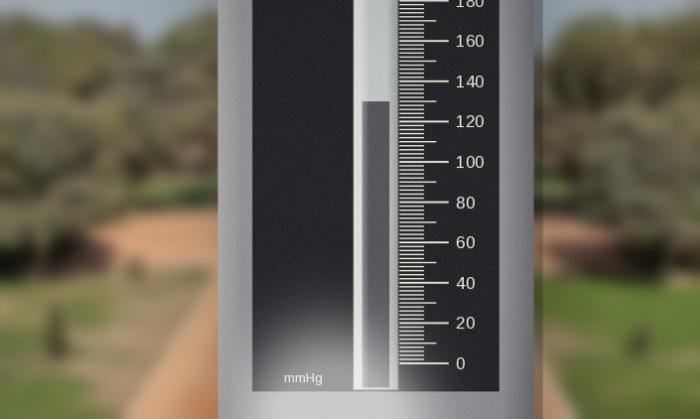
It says 130; mmHg
